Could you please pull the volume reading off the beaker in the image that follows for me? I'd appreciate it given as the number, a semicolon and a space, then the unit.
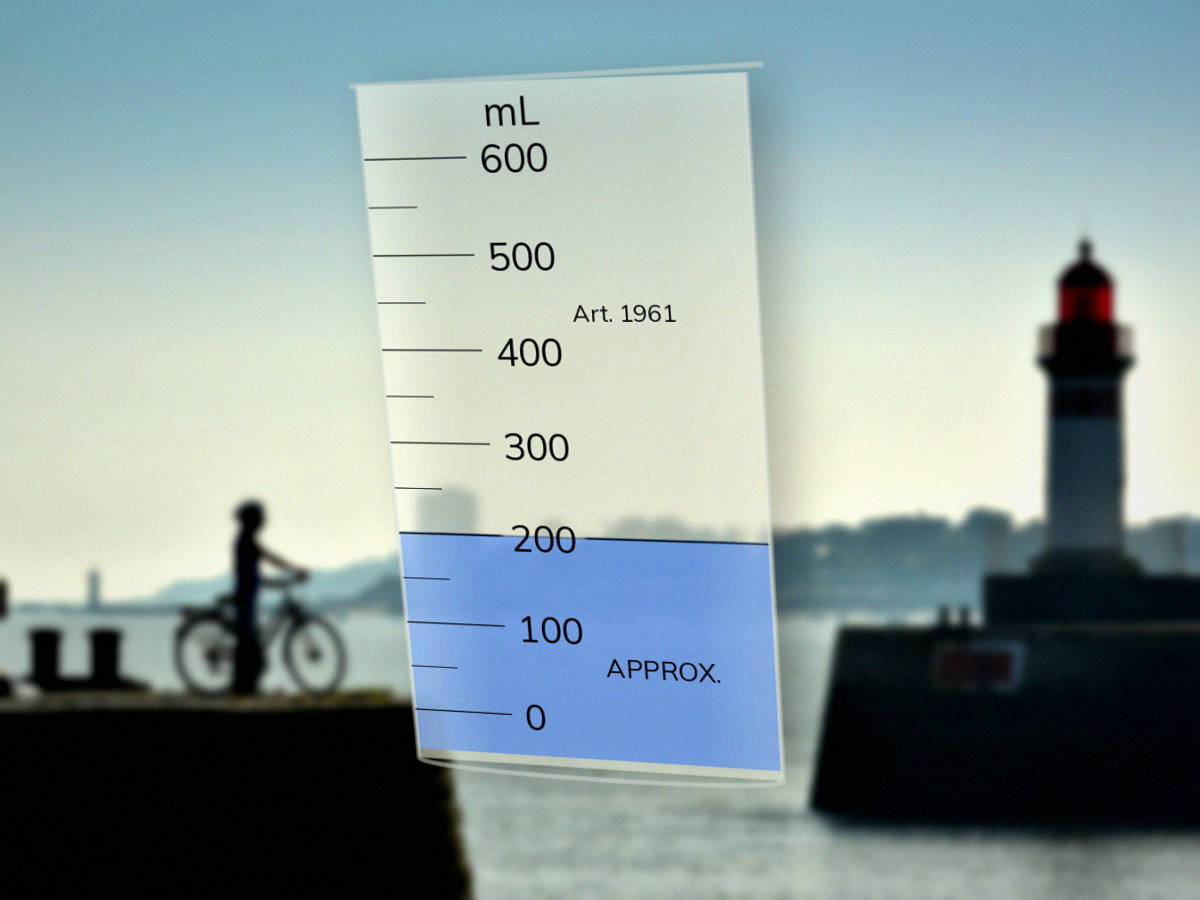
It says 200; mL
